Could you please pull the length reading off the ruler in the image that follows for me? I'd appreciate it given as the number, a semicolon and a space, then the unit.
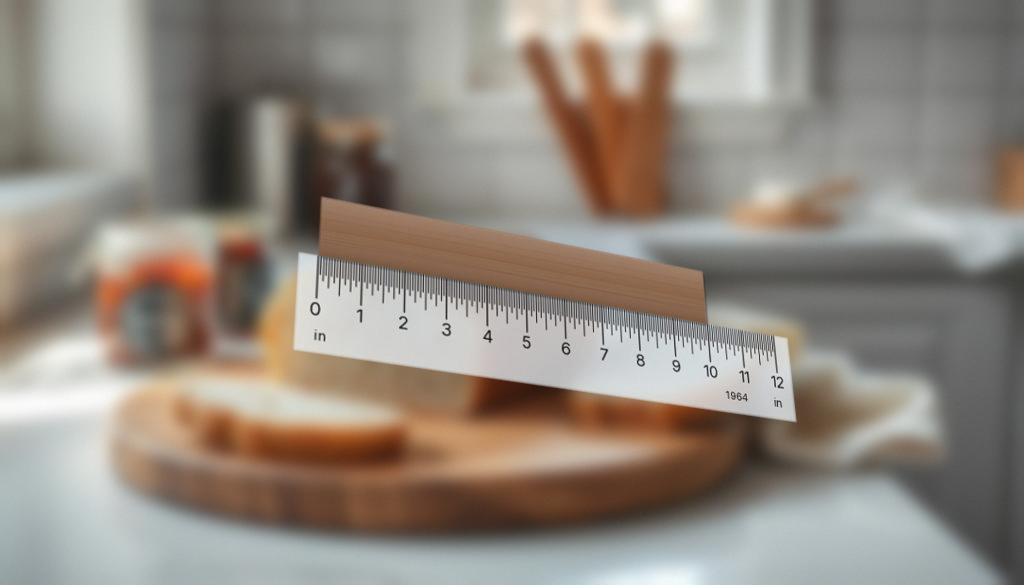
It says 10; in
